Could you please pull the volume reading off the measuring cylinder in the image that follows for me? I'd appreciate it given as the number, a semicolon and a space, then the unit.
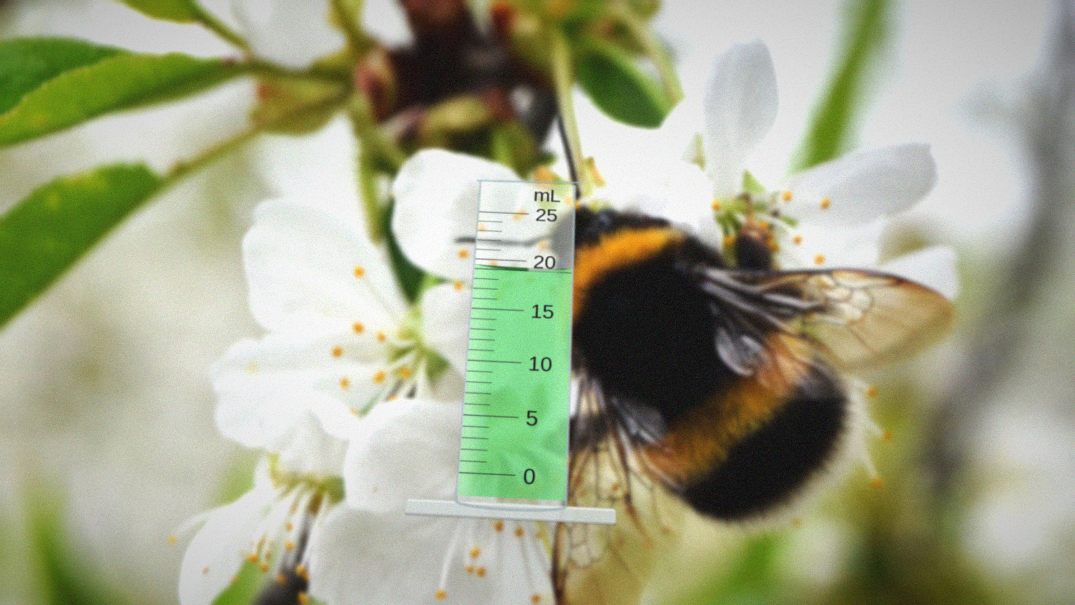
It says 19; mL
